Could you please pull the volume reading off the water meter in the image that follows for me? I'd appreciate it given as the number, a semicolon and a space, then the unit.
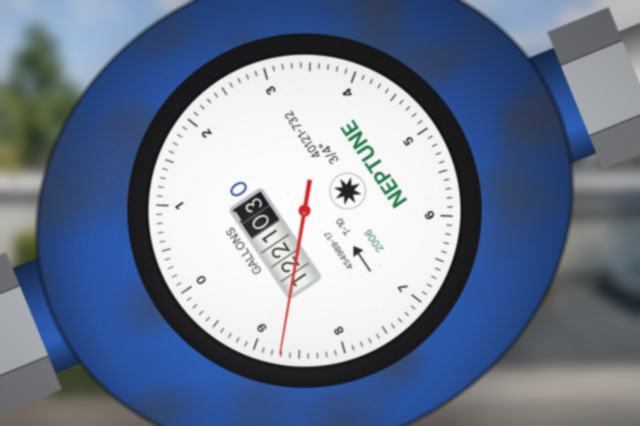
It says 1221028.7; gal
